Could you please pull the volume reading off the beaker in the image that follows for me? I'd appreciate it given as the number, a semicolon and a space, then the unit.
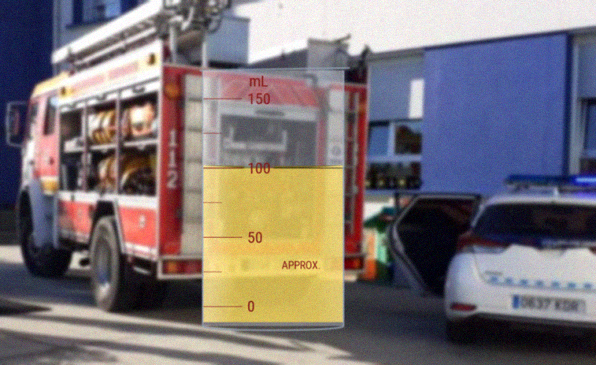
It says 100; mL
